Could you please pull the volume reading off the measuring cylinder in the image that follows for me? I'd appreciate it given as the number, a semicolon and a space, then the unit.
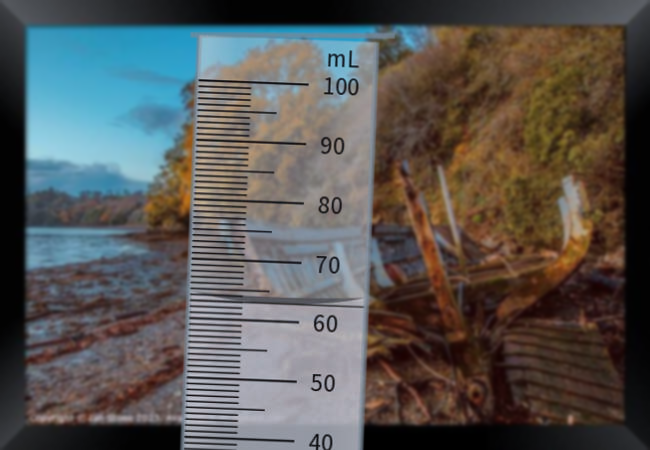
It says 63; mL
